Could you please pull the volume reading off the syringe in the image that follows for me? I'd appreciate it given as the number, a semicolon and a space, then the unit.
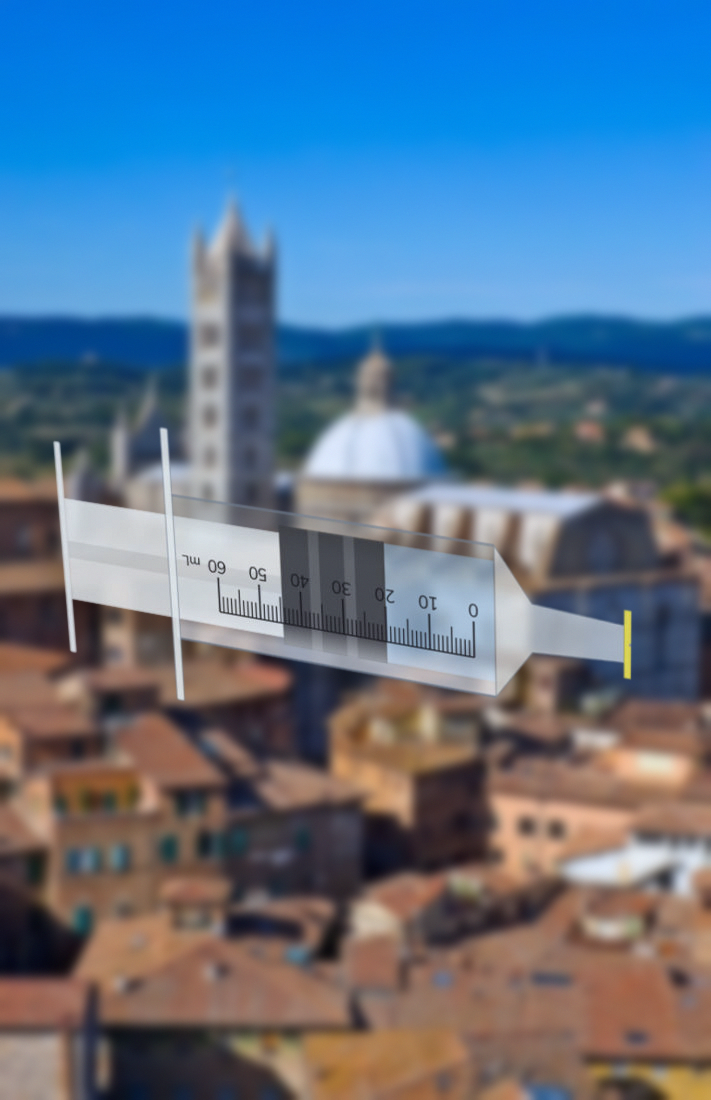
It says 20; mL
